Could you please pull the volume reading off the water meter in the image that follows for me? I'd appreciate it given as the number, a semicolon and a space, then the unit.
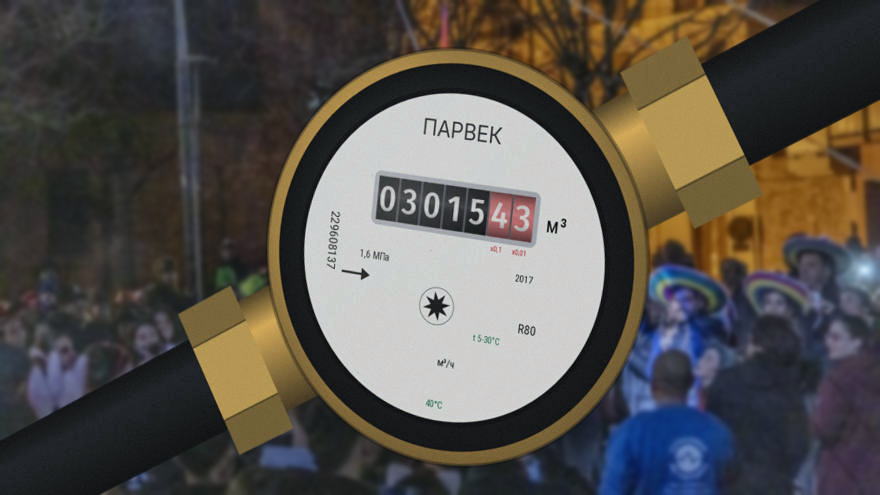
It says 3015.43; m³
